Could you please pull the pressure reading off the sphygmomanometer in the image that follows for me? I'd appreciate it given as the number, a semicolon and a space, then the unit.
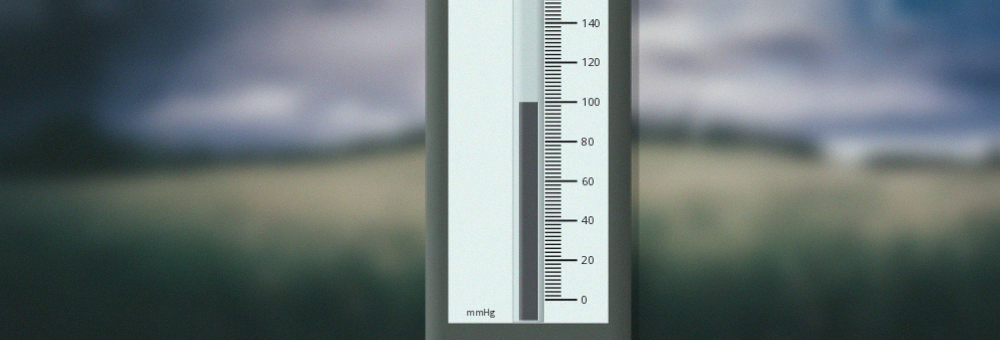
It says 100; mmHg
